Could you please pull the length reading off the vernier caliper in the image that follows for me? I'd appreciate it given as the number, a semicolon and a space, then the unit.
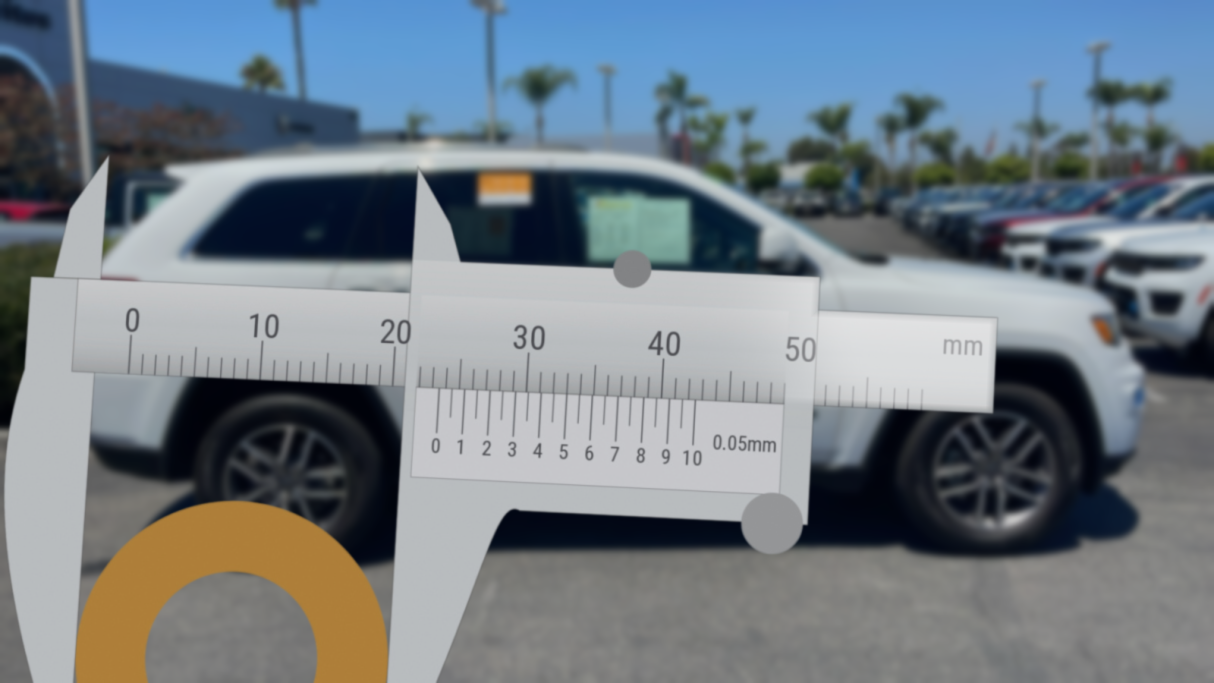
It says 23.5; mm
